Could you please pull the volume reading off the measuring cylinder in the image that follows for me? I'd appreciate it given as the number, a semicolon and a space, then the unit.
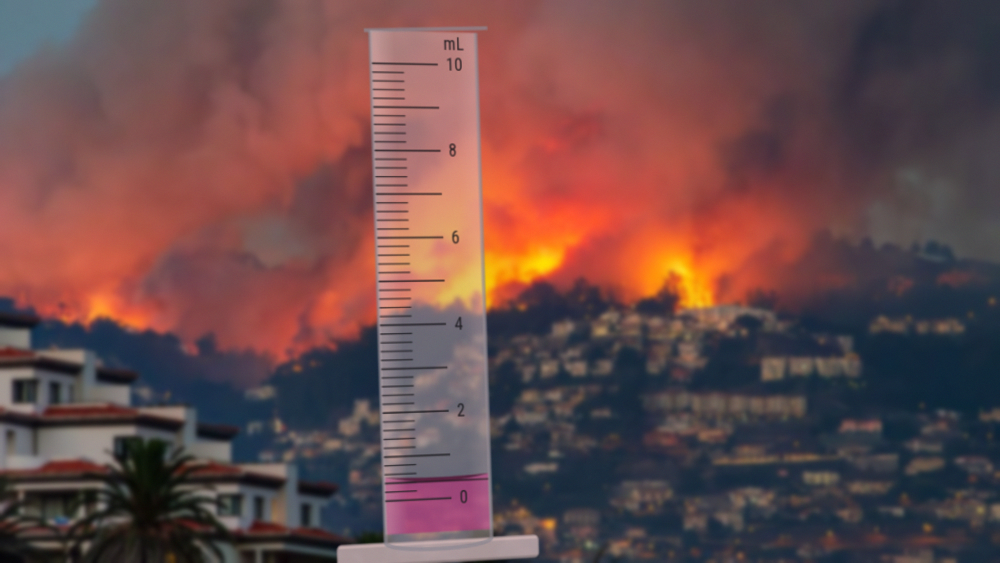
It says 0.4; mL
